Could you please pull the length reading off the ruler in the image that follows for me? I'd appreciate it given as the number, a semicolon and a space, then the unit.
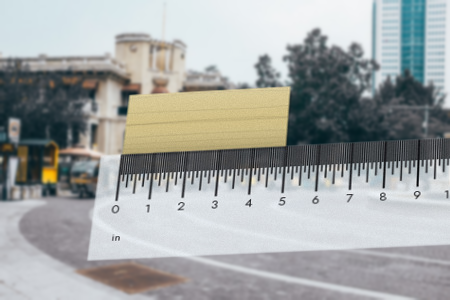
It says 5; in
